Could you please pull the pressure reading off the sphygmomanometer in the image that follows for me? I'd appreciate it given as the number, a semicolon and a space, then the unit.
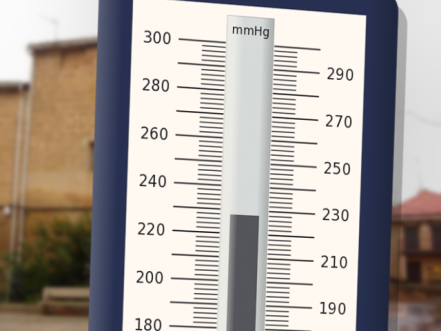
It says 228; mmHg
